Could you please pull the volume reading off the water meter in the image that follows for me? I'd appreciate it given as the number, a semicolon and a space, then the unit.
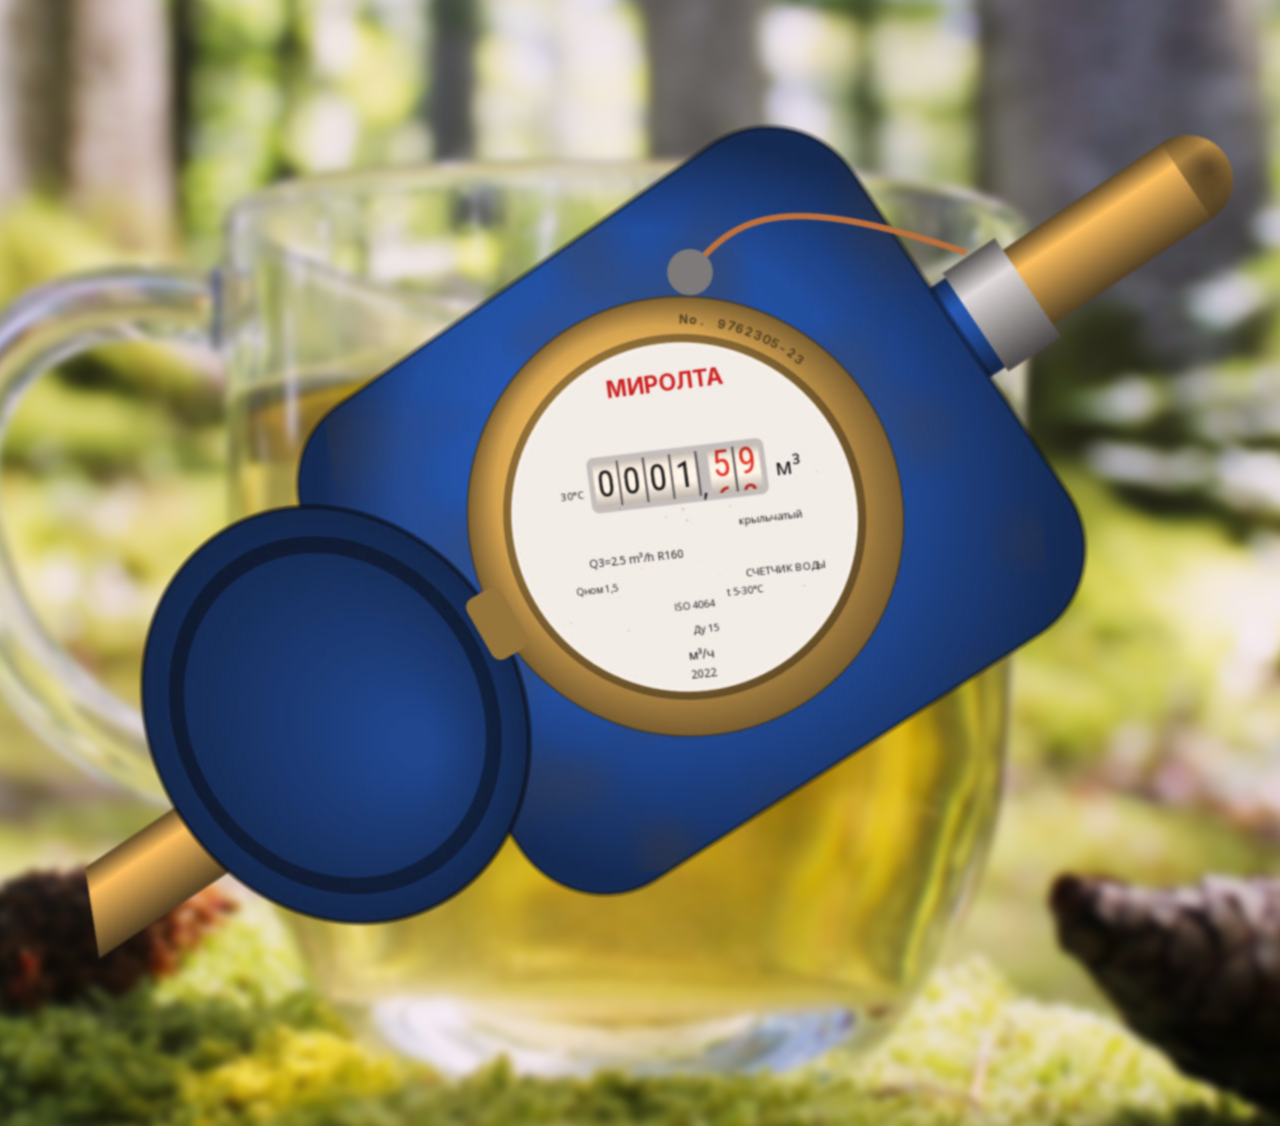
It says 1.59; m³
